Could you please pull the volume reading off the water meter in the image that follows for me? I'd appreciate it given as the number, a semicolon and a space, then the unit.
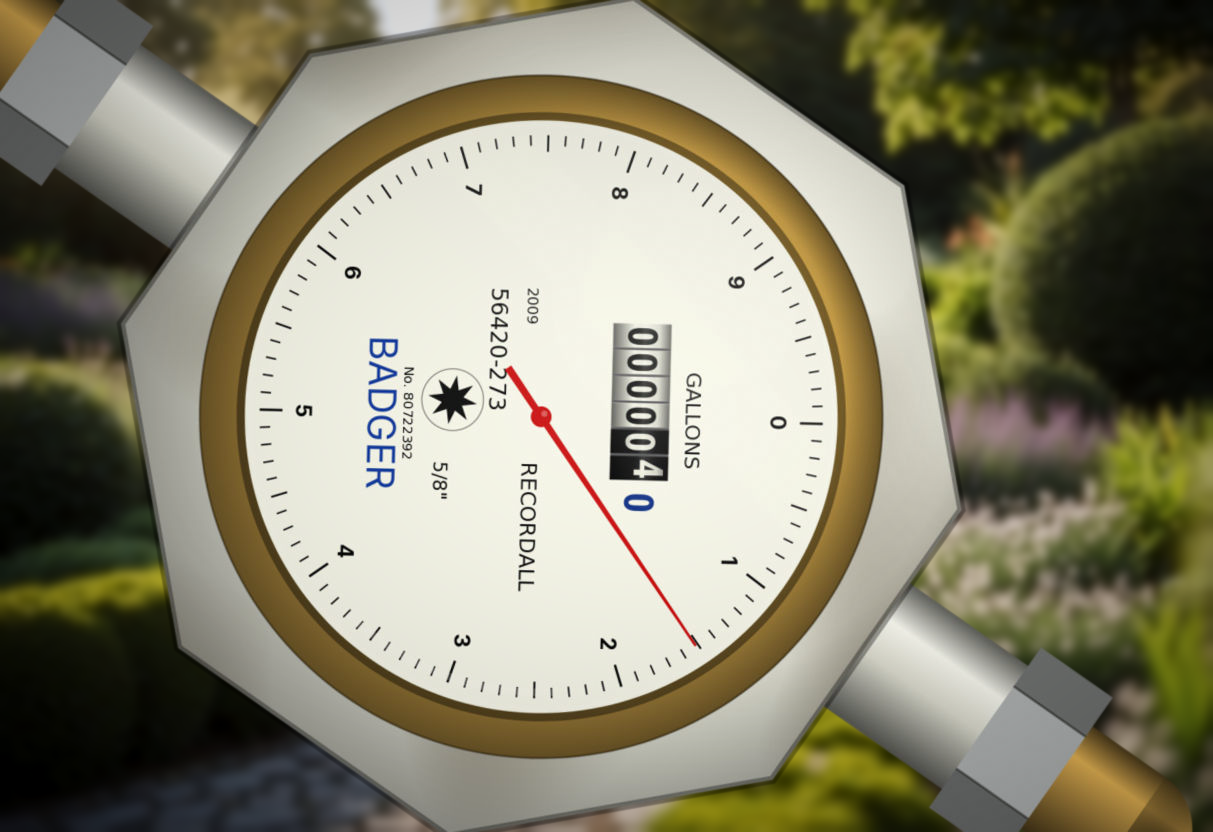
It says 41.5; gal
